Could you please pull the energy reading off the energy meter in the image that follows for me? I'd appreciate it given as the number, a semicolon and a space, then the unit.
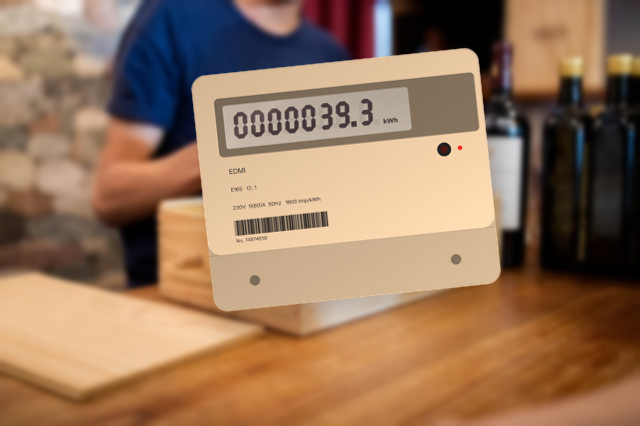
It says 39.3; kWh
